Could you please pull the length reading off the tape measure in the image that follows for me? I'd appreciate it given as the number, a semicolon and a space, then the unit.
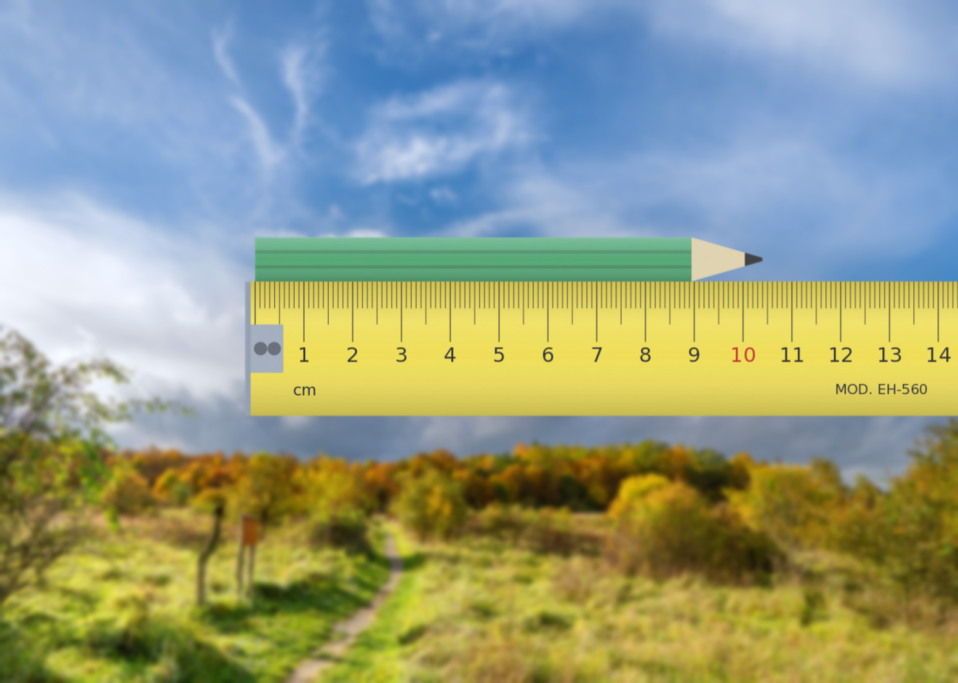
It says 10.4; cm
